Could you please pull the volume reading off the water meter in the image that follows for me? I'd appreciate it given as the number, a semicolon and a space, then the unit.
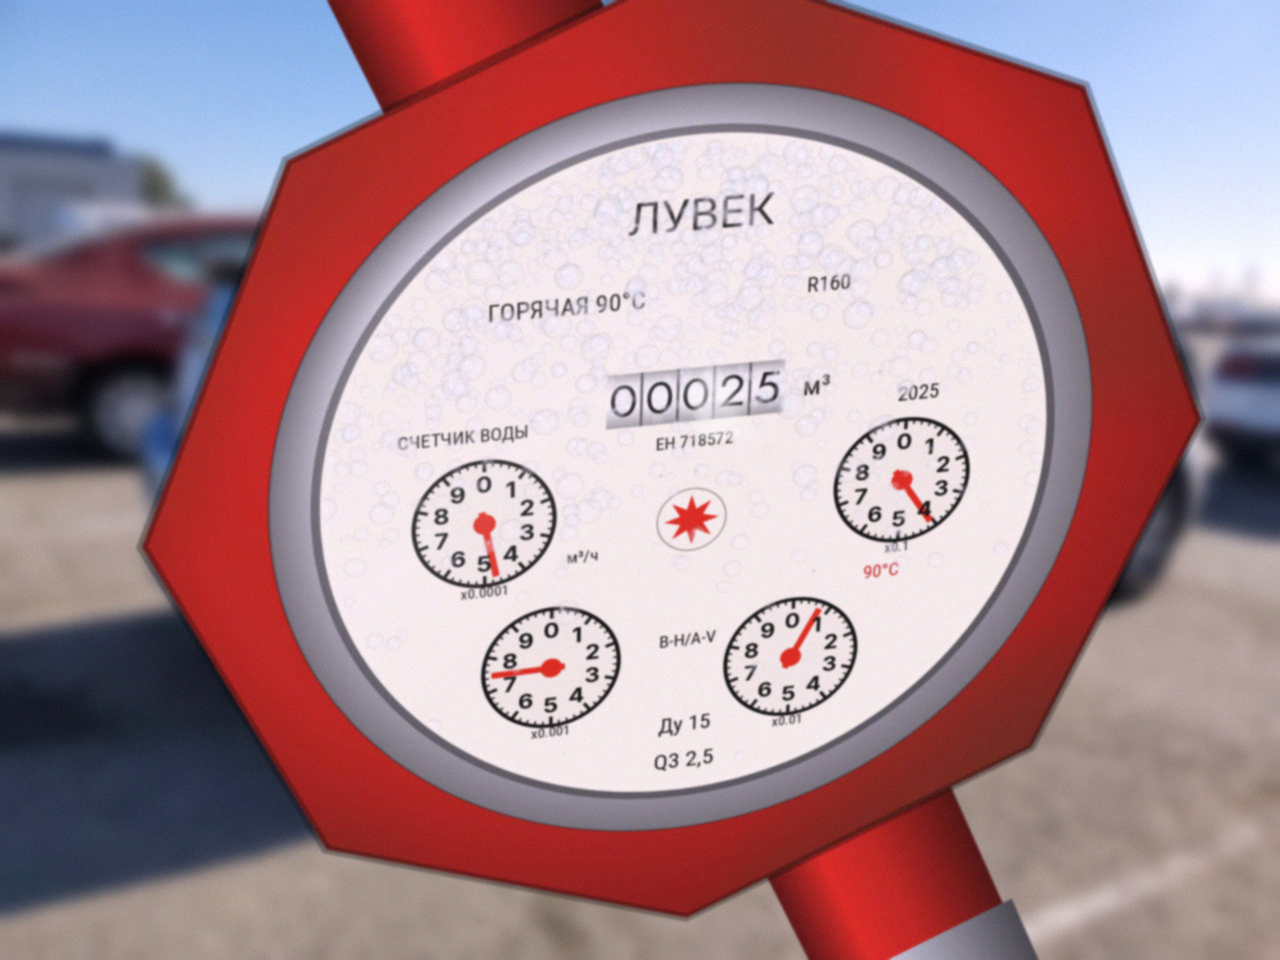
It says 25.4074; m³
